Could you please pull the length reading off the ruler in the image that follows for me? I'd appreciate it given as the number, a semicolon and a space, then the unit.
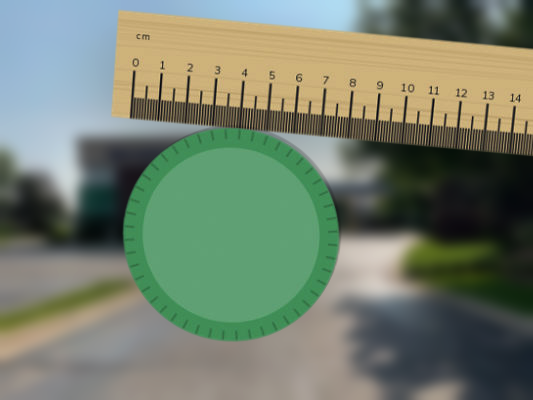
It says 8; cm
